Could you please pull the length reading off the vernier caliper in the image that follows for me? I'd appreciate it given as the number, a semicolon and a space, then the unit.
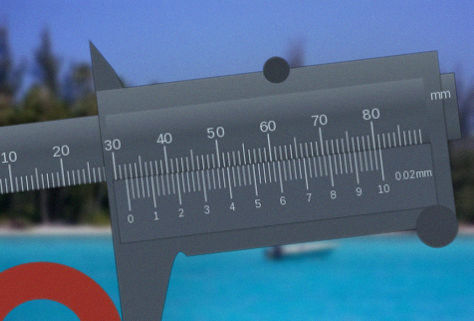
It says 32.0; mm
